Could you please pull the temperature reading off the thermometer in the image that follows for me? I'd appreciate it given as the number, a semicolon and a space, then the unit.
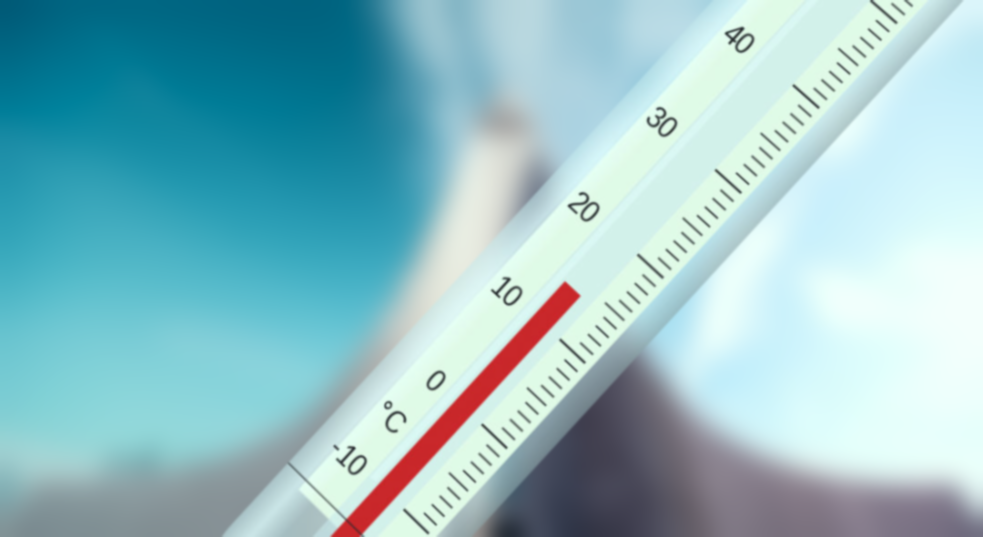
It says 14; °C
